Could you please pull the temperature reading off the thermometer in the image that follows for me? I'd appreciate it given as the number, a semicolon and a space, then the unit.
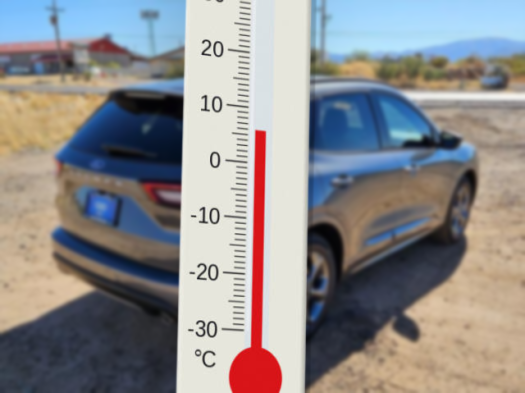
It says 6; °C
